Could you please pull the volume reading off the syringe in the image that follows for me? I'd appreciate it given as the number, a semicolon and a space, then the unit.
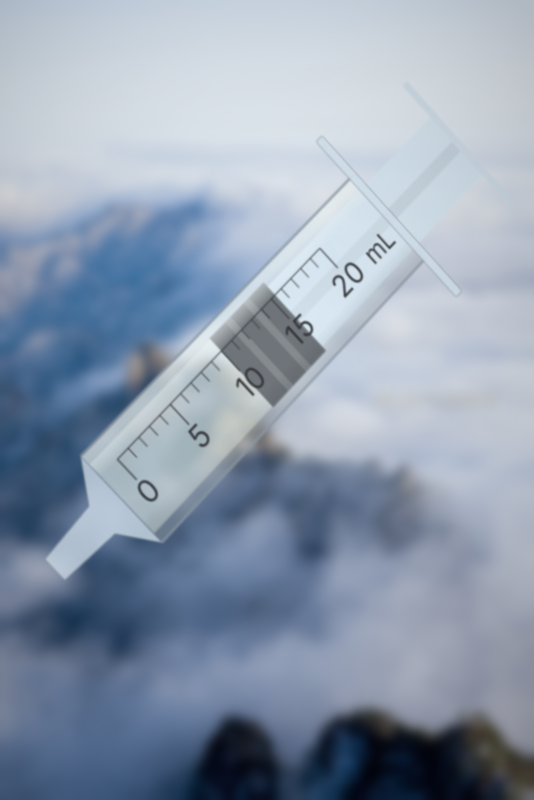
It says 10; mL
